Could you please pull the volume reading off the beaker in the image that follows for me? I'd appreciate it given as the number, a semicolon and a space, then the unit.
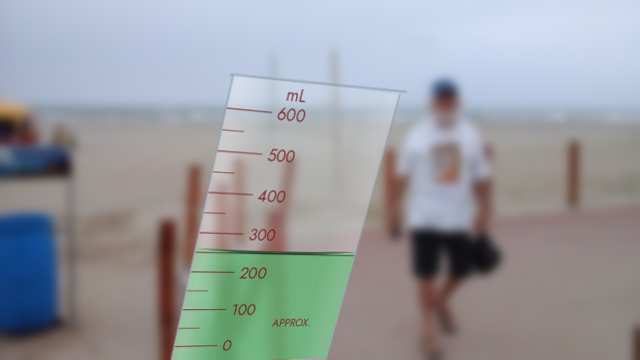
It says 250; mL
